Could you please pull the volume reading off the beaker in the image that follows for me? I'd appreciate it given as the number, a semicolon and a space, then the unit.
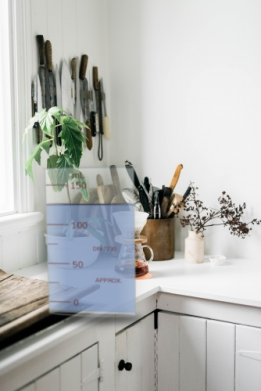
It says 125; mL
